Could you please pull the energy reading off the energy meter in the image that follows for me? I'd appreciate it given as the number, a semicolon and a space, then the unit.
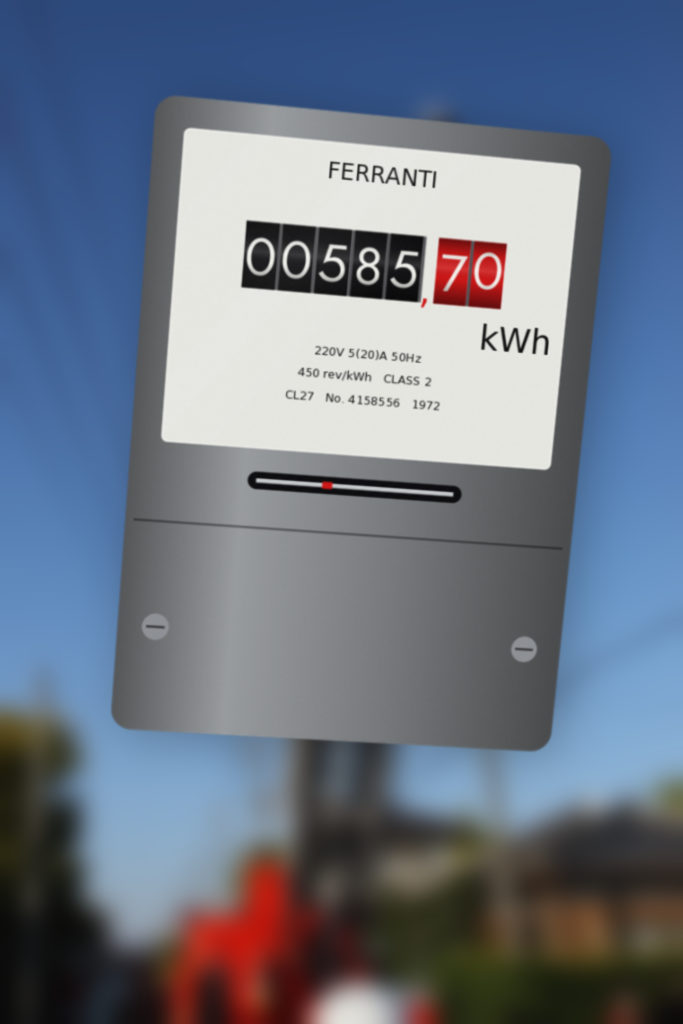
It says 585.70; kWh
